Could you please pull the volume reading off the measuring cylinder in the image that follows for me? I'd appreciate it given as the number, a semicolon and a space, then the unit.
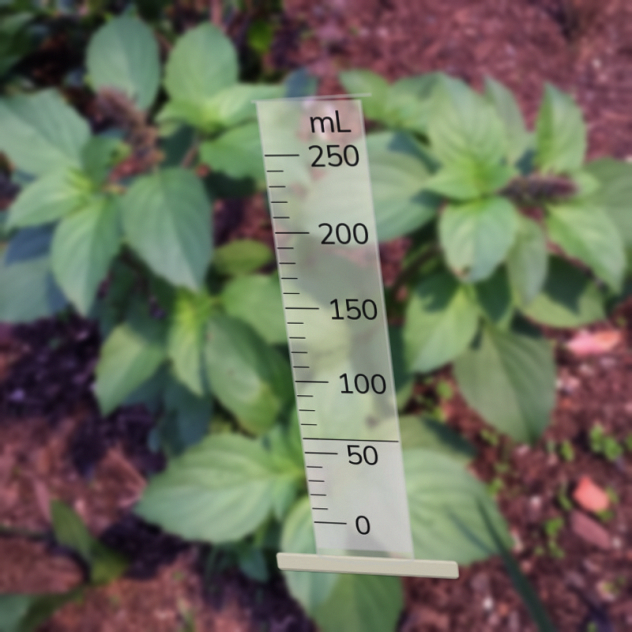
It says 60; mL
